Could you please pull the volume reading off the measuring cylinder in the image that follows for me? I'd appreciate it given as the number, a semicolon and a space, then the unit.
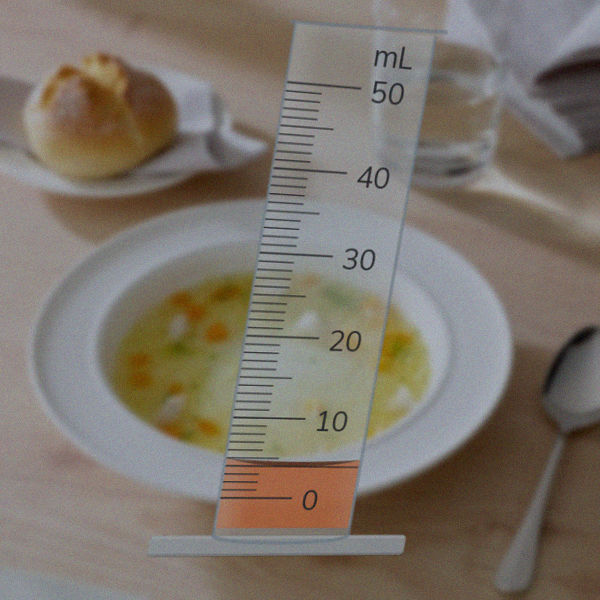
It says 4; mL
